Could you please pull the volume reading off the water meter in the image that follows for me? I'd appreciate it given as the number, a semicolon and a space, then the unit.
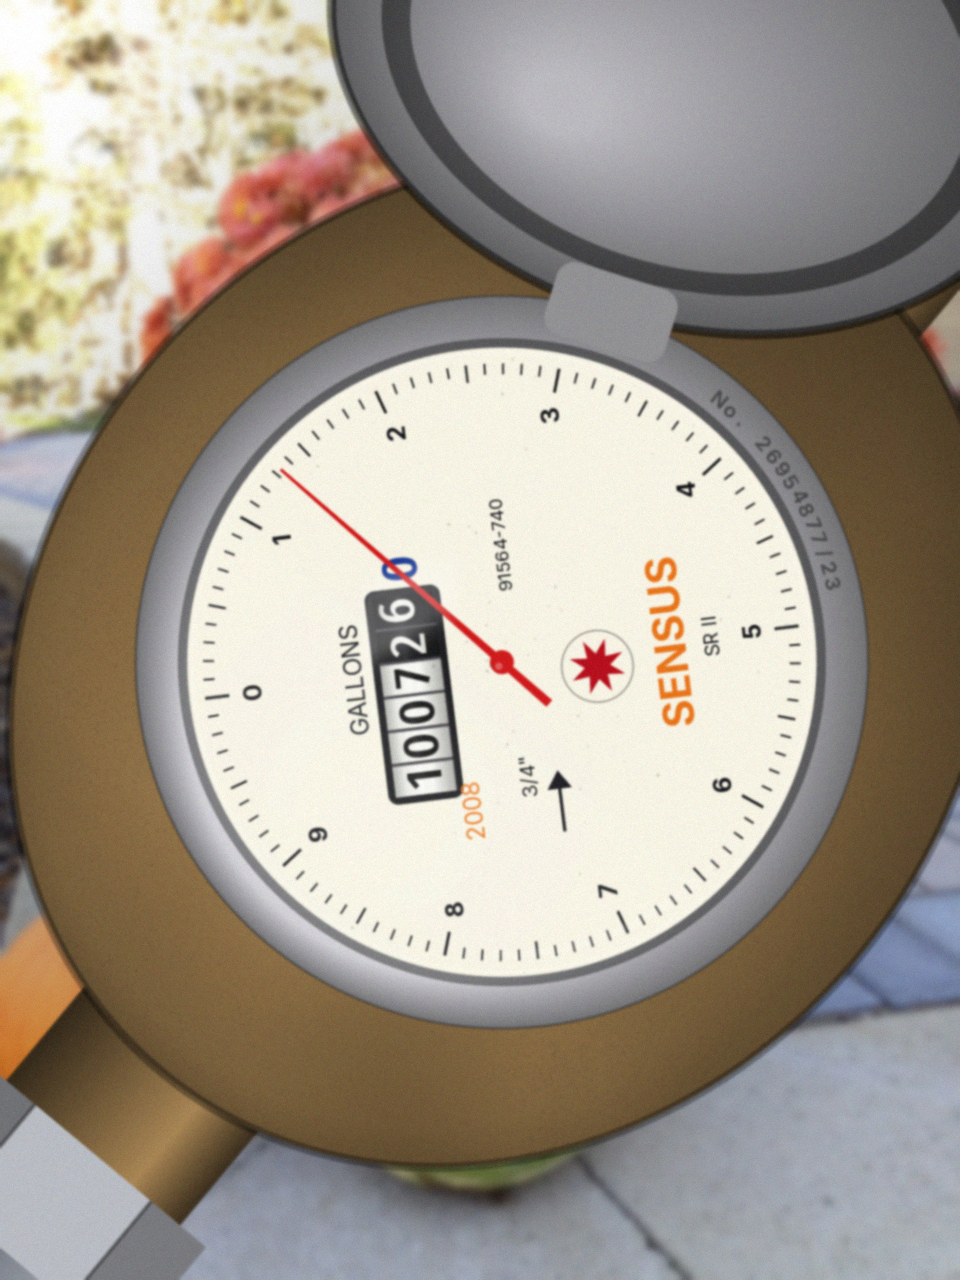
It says 1007261.3; gal
